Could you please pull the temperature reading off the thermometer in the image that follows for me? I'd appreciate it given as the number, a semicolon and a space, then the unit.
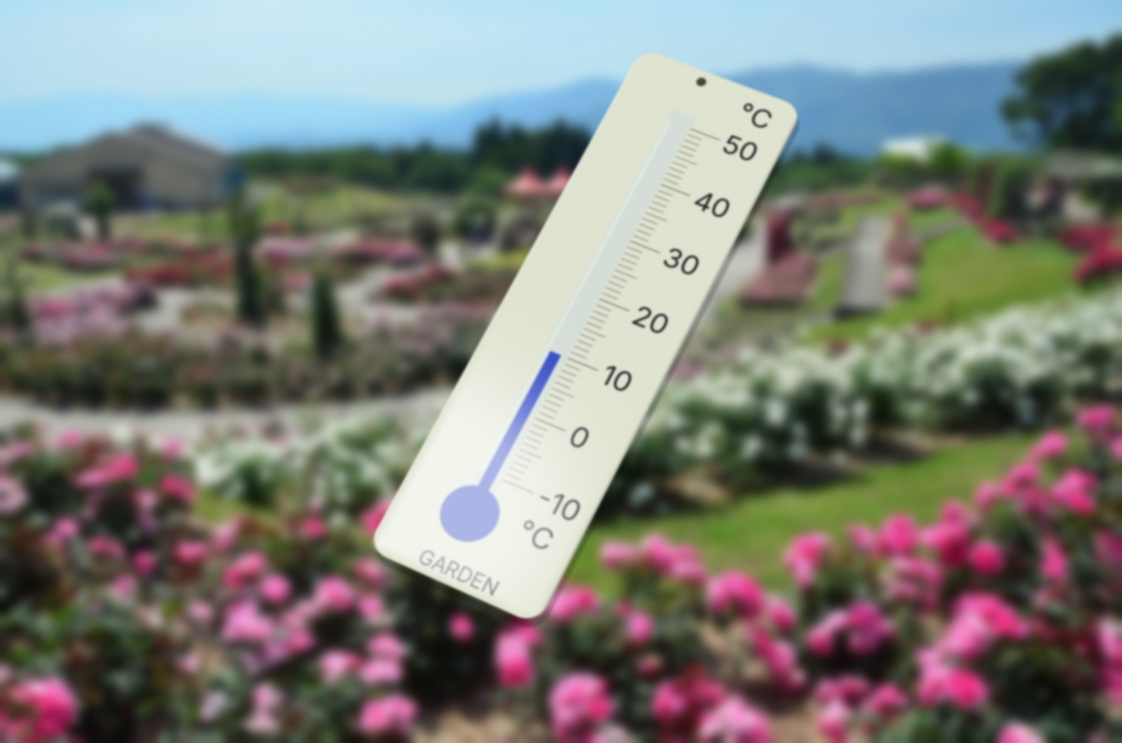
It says 10; °C
